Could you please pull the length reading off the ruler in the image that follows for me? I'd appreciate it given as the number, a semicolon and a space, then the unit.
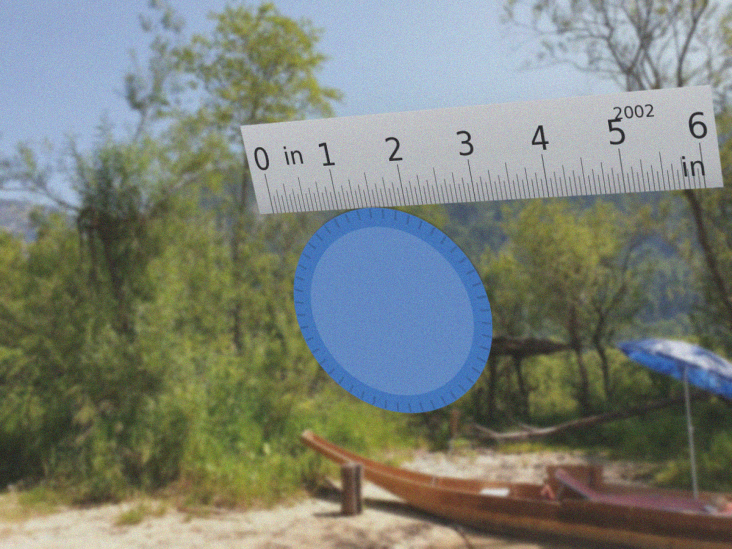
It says 2.9375; in
